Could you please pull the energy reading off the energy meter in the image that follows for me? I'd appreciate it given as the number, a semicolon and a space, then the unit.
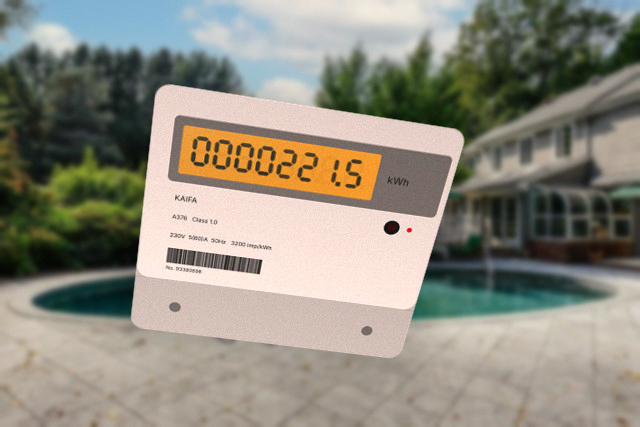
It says 221.5; kWh
